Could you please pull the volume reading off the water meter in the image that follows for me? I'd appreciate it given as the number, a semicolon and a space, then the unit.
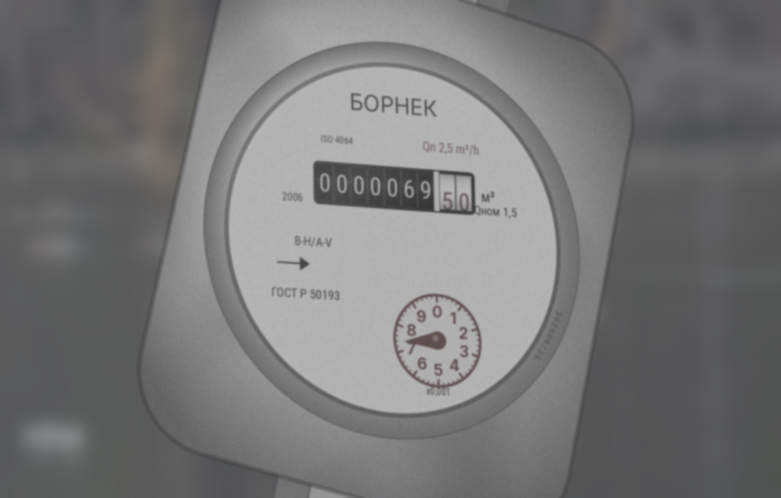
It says 69.497; m³
